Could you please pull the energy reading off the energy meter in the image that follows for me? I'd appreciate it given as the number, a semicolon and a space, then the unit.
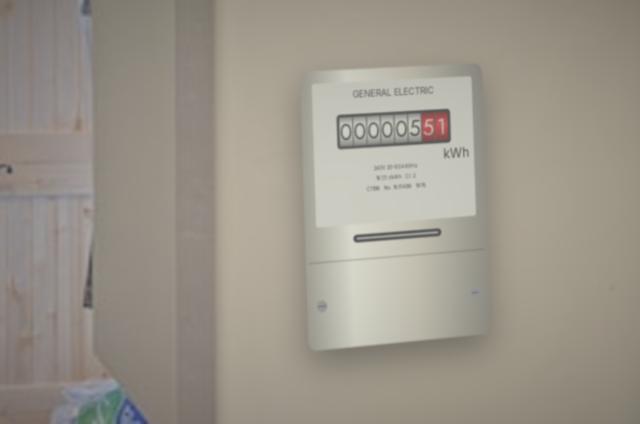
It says 5.51; kWh
